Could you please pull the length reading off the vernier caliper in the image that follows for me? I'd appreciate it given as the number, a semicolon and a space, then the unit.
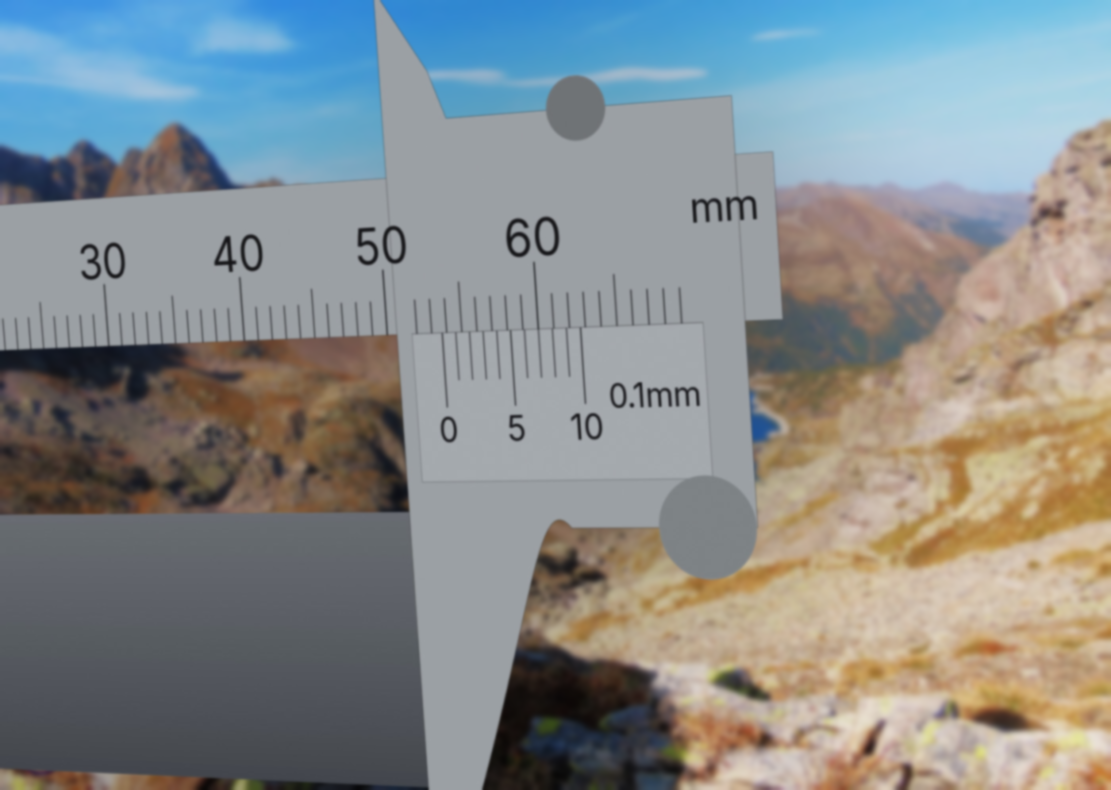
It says 53.7; mm
